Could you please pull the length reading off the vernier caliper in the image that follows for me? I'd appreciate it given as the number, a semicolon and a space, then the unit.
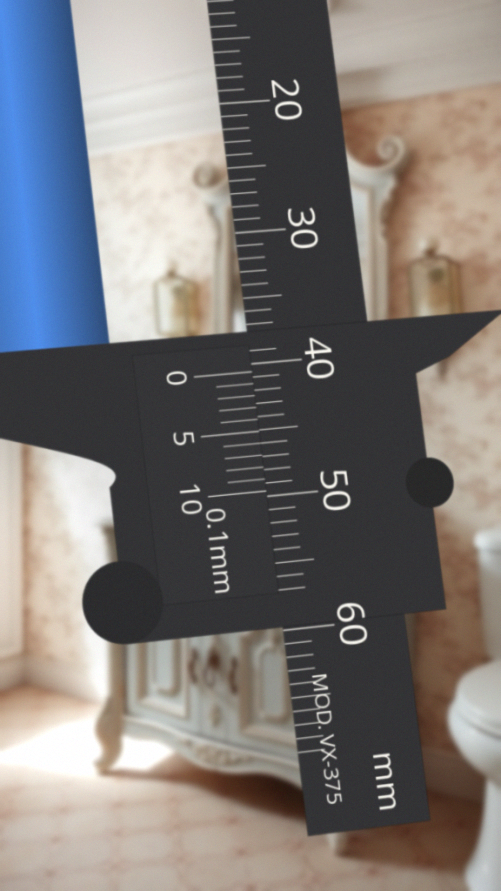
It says 40.6; mm
